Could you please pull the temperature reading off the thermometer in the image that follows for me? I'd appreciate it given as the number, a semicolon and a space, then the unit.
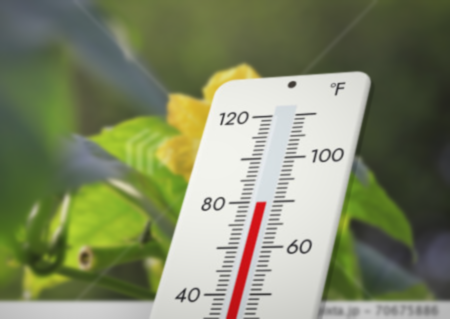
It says 80; °F
